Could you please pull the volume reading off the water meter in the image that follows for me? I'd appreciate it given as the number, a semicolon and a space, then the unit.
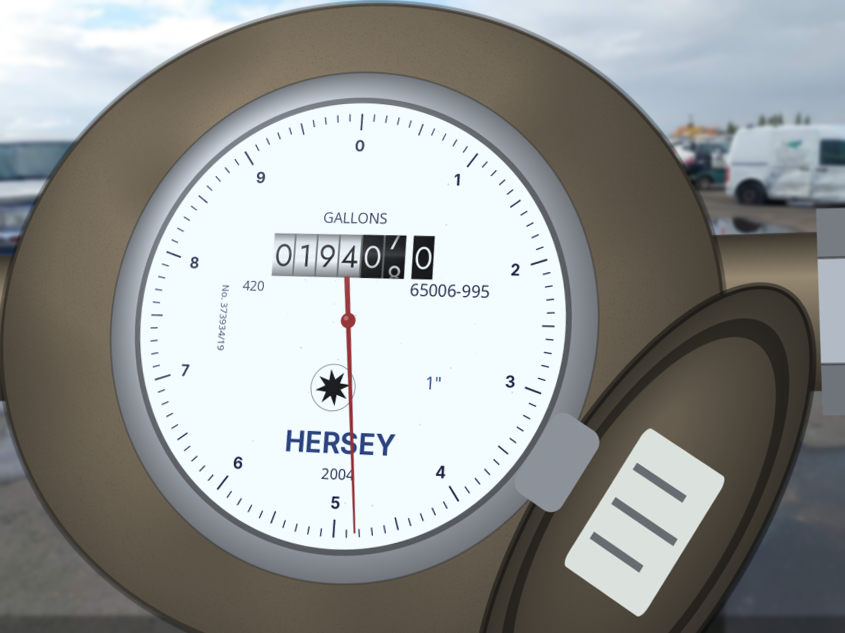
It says 194074.8; gal
